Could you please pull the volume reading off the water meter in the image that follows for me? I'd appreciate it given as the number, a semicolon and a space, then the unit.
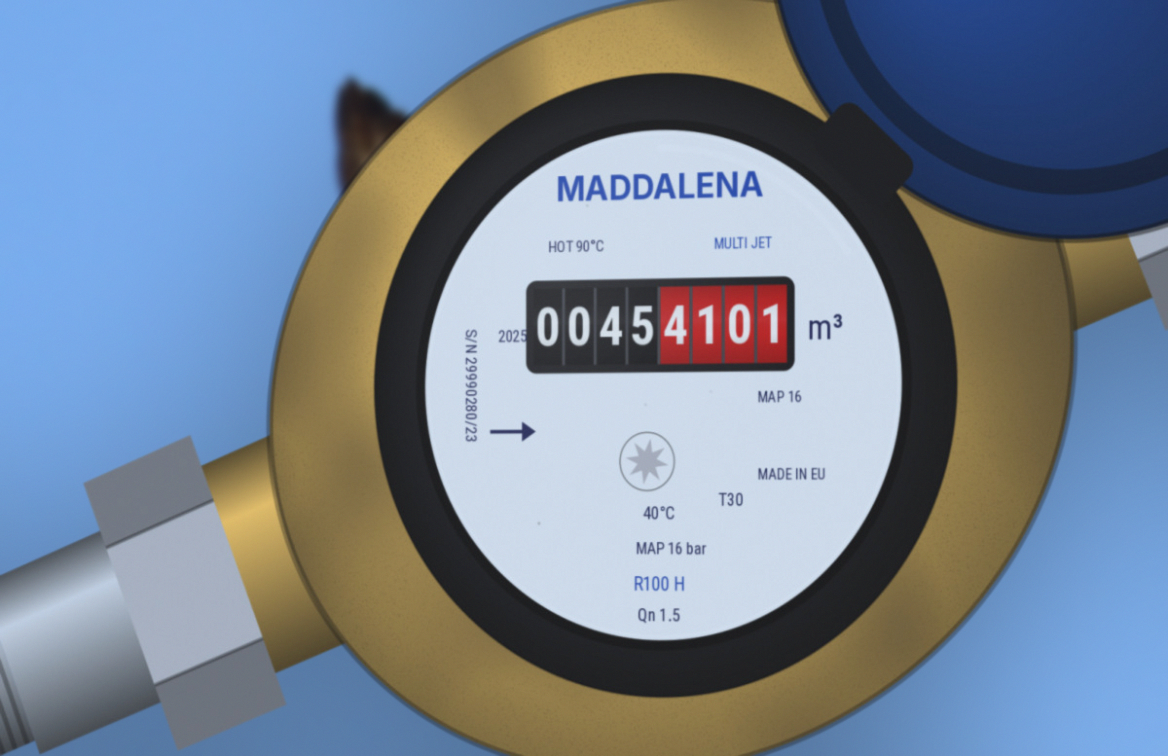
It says 45.4101; m³
